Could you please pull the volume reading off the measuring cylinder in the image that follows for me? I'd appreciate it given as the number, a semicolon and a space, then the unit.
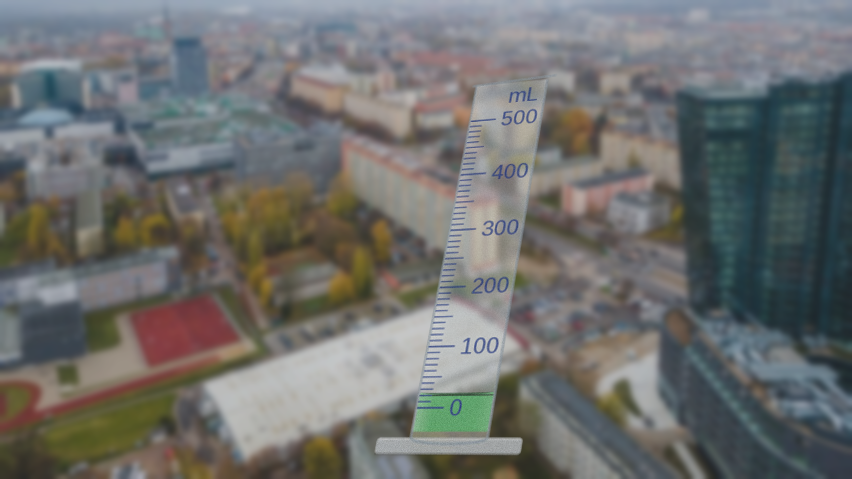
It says 20; mL
